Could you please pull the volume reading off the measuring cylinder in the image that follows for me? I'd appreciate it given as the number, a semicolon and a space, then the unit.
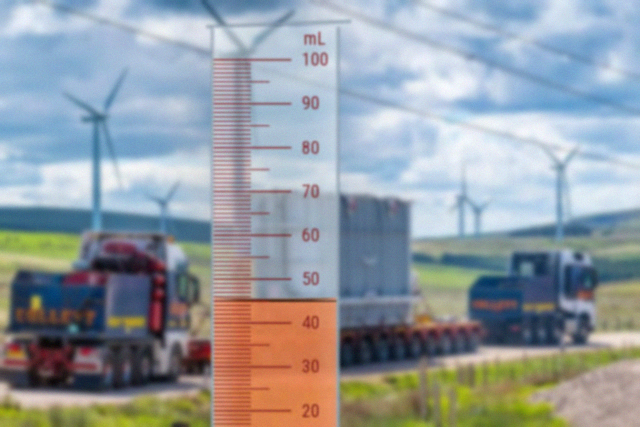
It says 45; mL
